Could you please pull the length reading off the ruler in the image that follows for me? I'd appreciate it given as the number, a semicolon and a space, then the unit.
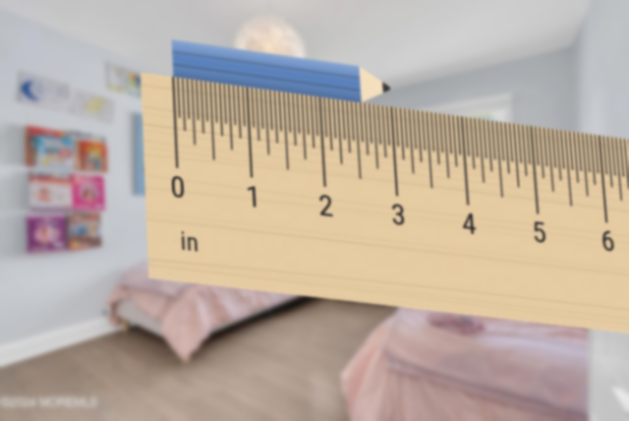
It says 3; in
